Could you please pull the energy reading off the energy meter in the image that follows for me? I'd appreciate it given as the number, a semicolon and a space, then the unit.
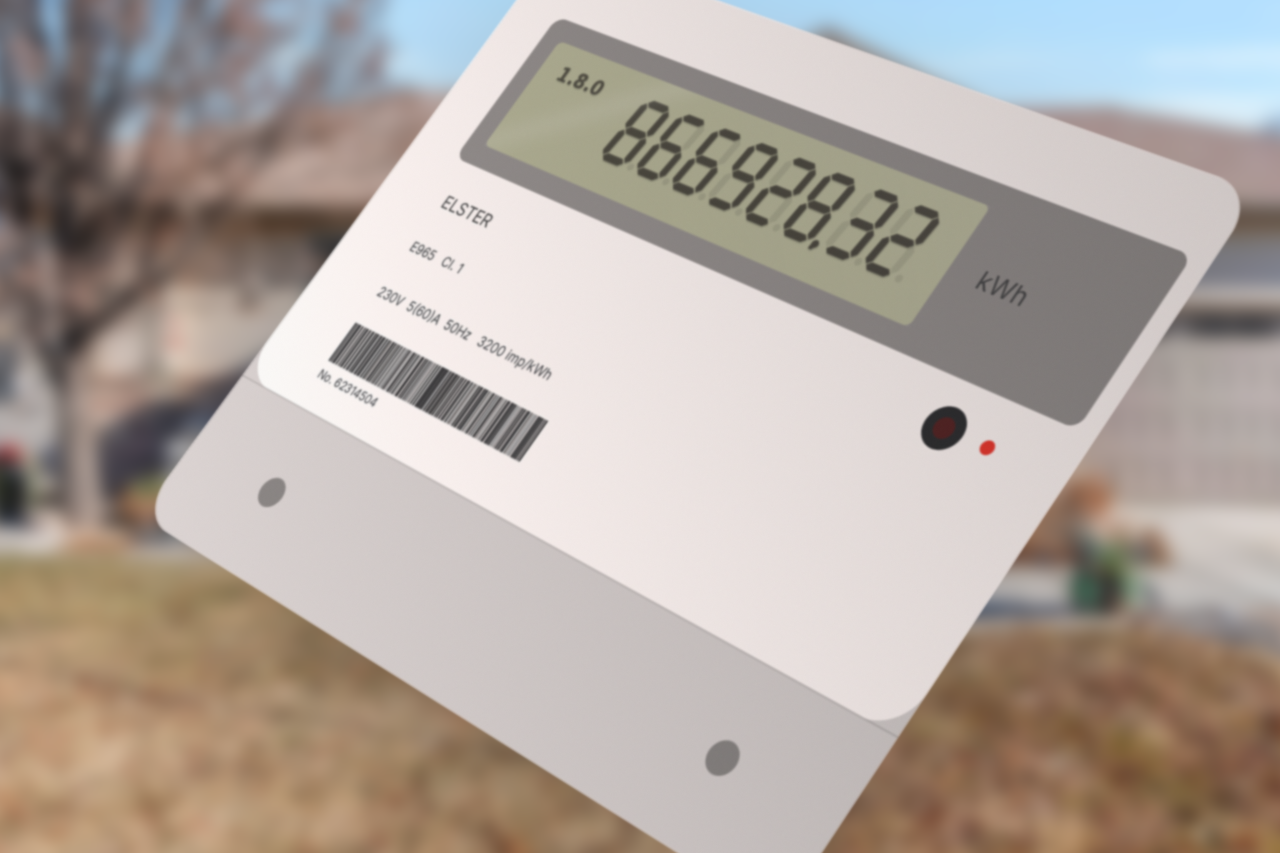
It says 866928.32; kWh
